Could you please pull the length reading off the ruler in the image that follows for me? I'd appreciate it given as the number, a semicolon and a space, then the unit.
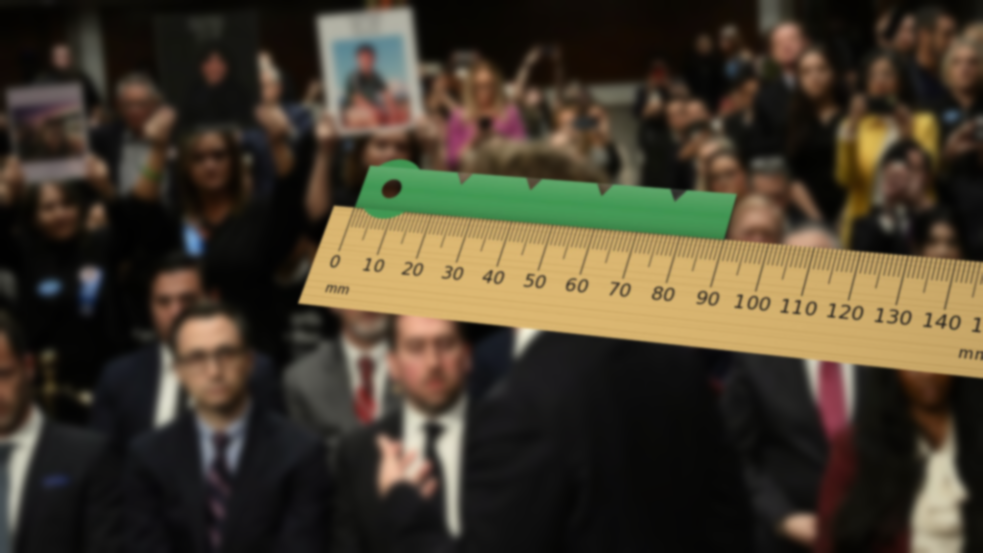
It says 90; mm
